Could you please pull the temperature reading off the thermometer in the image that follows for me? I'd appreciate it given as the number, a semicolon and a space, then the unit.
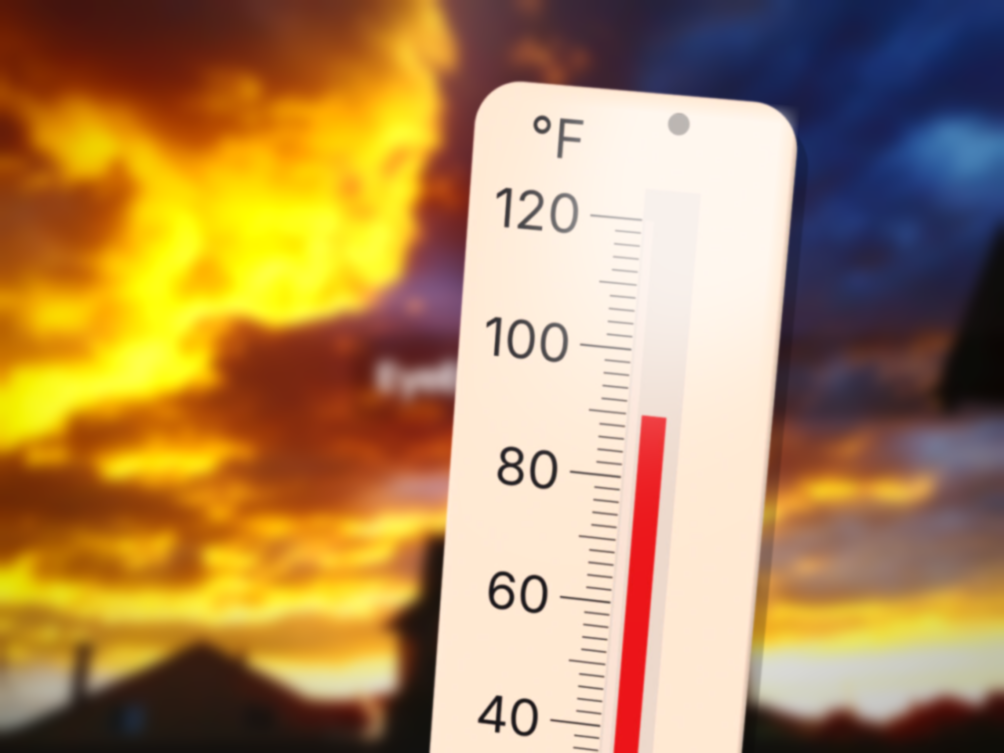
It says 90; °F
